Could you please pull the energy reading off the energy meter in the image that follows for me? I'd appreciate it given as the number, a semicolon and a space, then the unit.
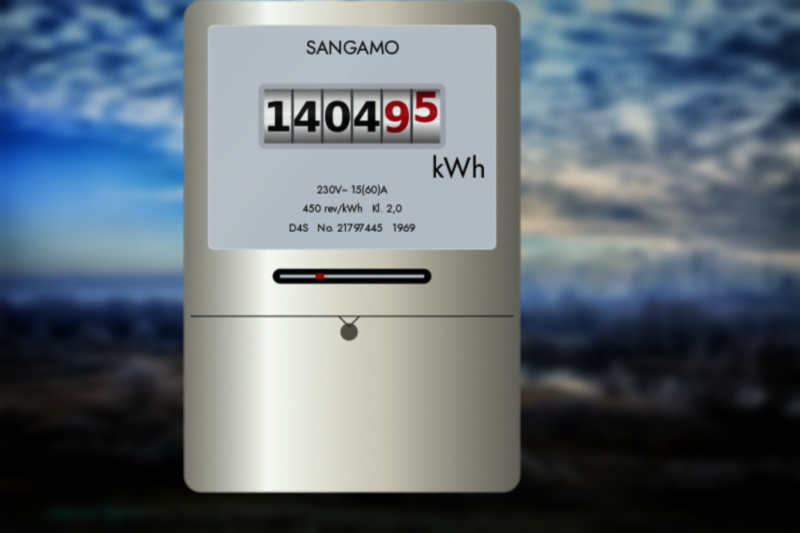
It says 1404.95; kWh
